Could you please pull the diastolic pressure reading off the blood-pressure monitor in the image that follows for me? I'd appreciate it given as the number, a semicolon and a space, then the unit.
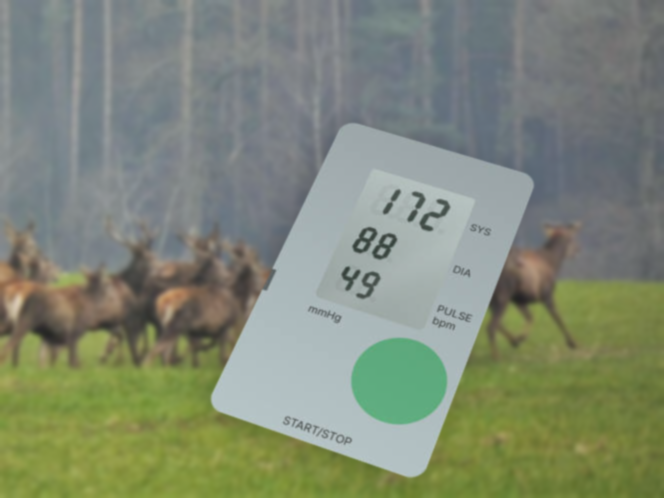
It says 88; mmHg
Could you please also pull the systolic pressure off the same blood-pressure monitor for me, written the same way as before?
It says 172; mmHg
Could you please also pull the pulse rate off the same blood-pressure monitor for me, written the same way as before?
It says 49; bpm
